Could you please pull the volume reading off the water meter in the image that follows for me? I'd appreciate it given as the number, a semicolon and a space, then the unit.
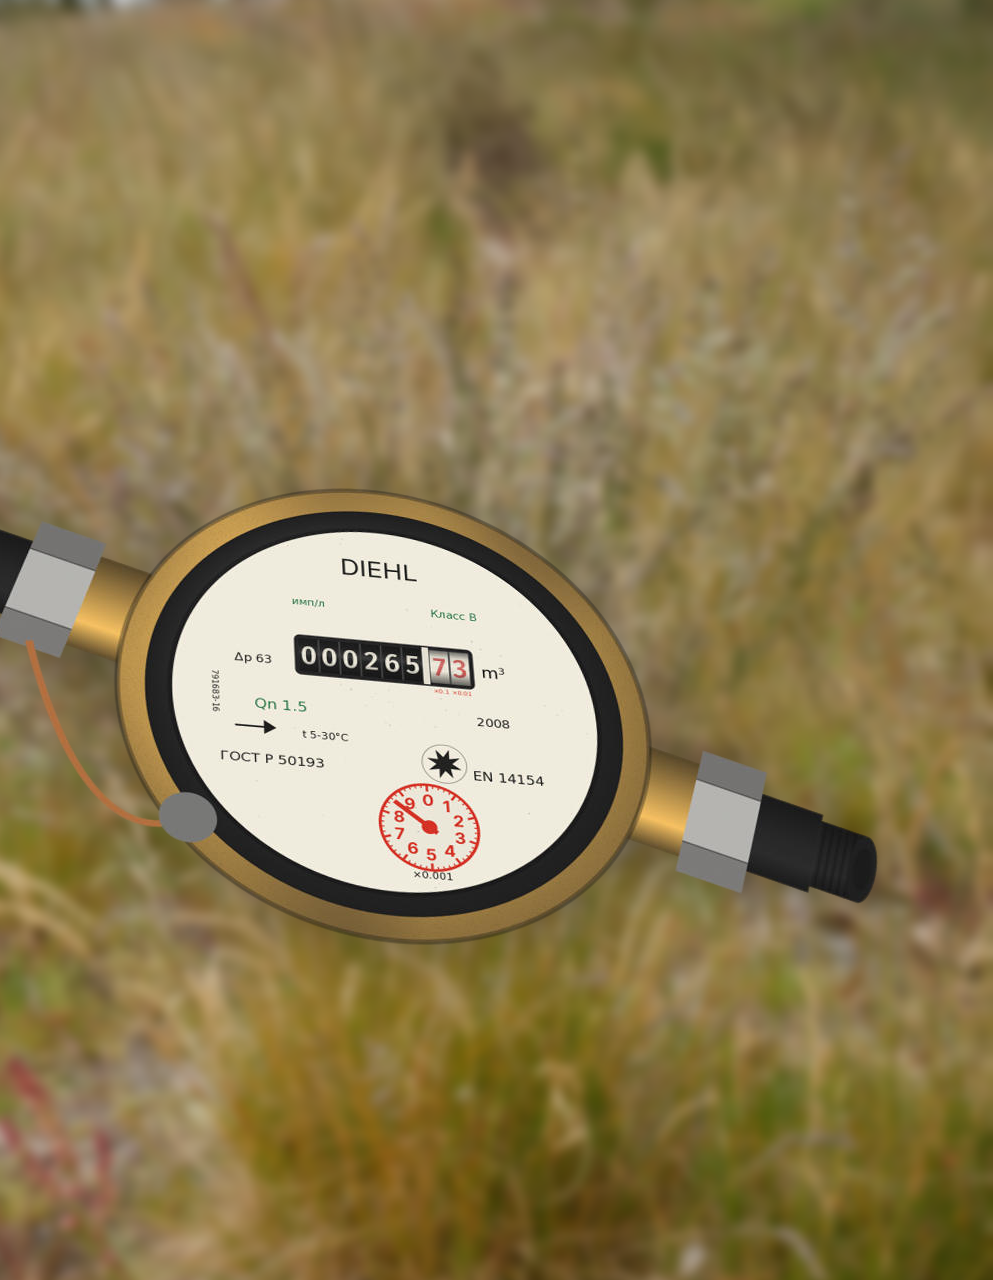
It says 265.738; m³
